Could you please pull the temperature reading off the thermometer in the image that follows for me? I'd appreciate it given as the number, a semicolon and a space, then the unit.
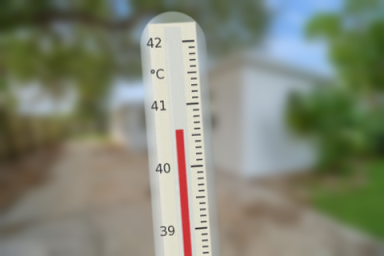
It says 40.6; °C
